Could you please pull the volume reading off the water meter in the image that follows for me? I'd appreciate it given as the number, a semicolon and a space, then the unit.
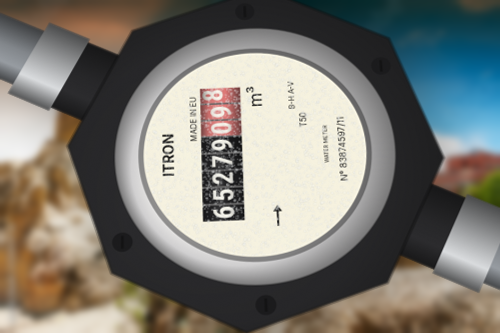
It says 65279.098; m³
